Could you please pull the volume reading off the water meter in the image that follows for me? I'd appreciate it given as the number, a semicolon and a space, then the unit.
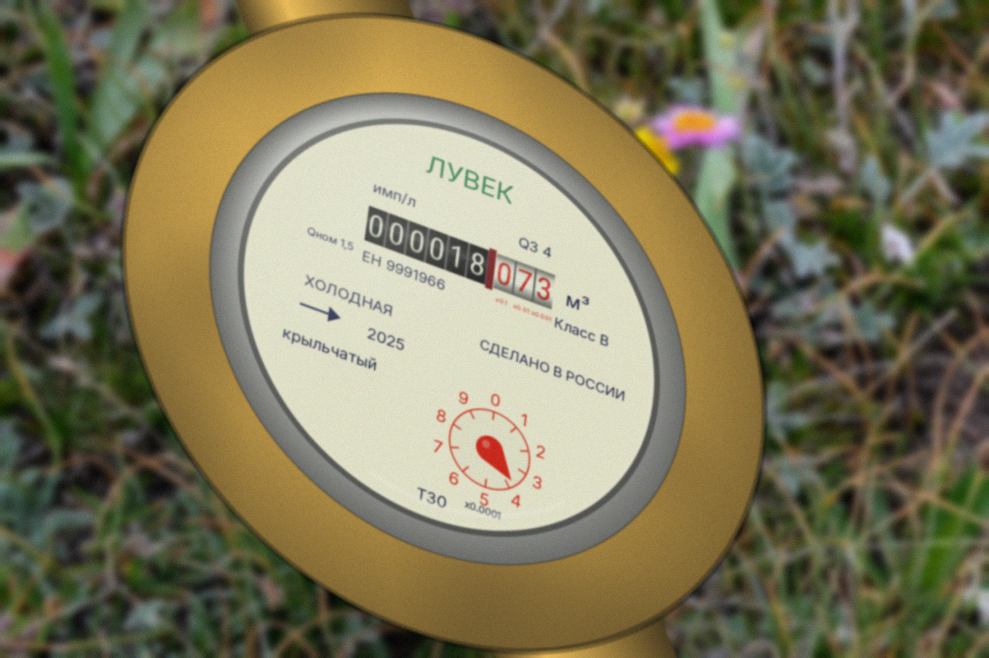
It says 18.0733; m³
